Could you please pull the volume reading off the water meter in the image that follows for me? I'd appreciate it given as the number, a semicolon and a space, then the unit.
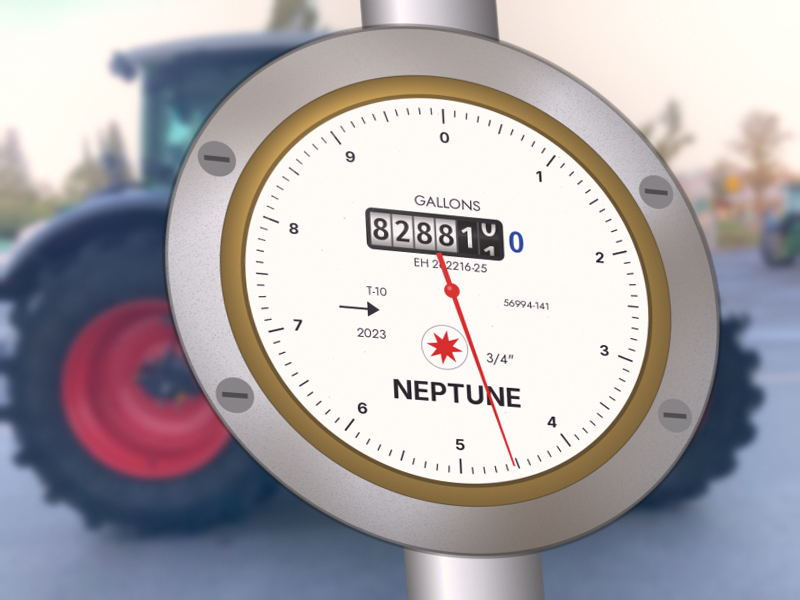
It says 8288104.5; gal
